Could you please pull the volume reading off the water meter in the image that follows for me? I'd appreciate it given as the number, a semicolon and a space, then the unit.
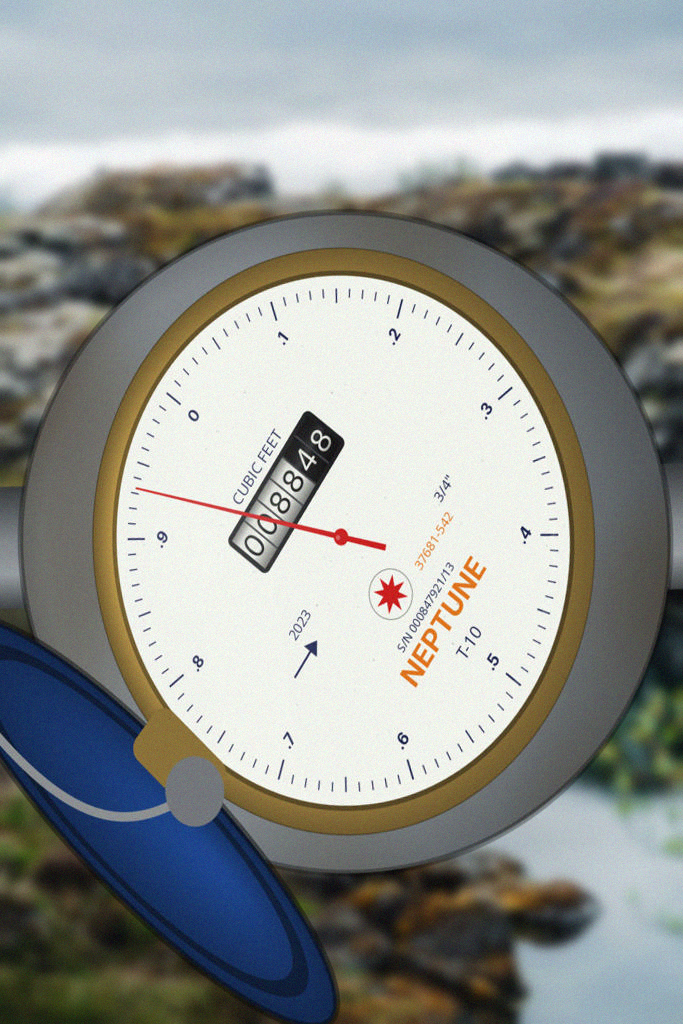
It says 8847.93; ft³
